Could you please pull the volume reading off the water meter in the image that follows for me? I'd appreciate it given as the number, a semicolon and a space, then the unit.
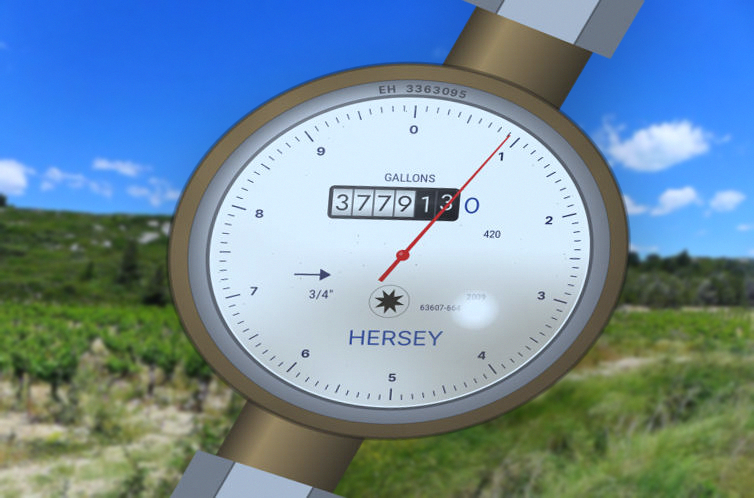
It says 3779130.9; gal
